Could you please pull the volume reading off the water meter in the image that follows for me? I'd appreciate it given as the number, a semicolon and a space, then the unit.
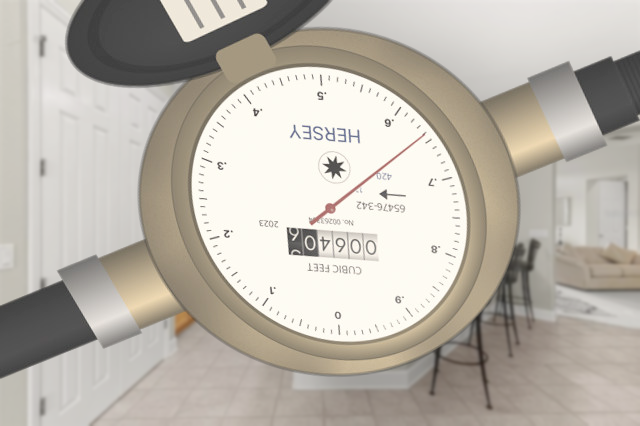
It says 6405.64; ft³
